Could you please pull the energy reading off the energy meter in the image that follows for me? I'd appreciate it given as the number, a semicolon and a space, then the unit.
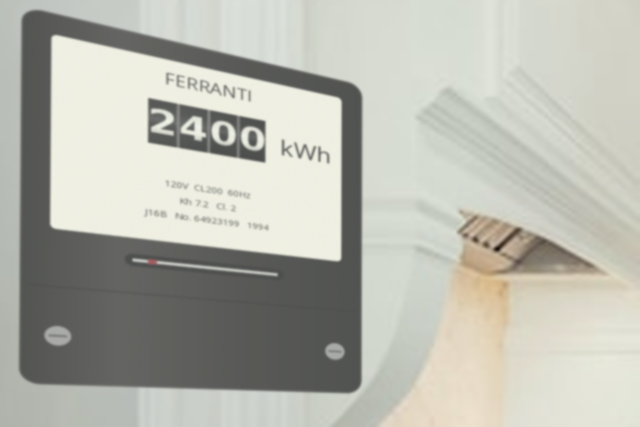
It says 2400; kWh
